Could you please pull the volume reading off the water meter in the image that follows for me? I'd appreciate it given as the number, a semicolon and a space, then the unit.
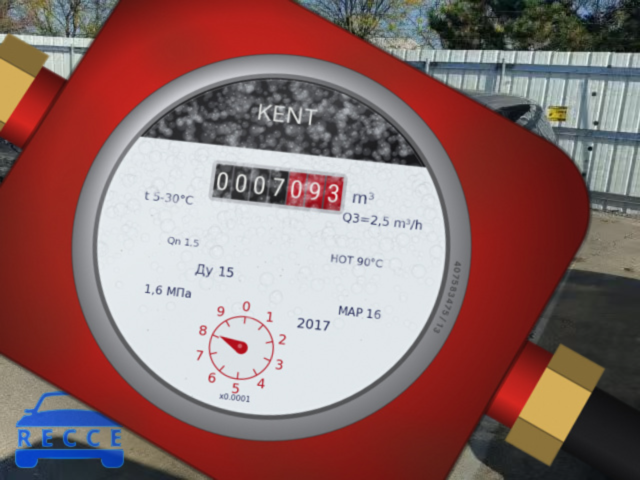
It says 7.0938; m³
